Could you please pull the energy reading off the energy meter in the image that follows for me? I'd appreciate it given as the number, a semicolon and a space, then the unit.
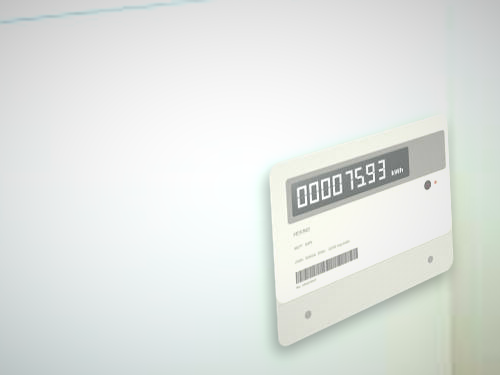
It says 75.93; kWh
